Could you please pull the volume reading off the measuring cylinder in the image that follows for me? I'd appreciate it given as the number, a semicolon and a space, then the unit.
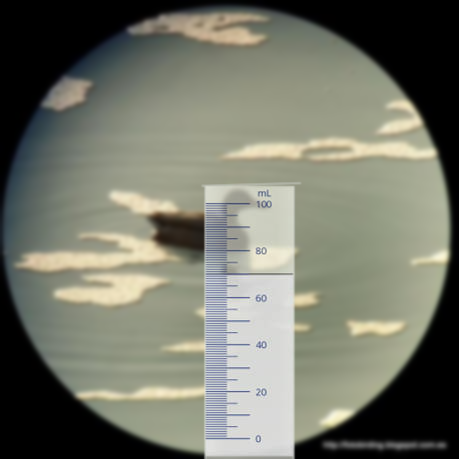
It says 70; mL
